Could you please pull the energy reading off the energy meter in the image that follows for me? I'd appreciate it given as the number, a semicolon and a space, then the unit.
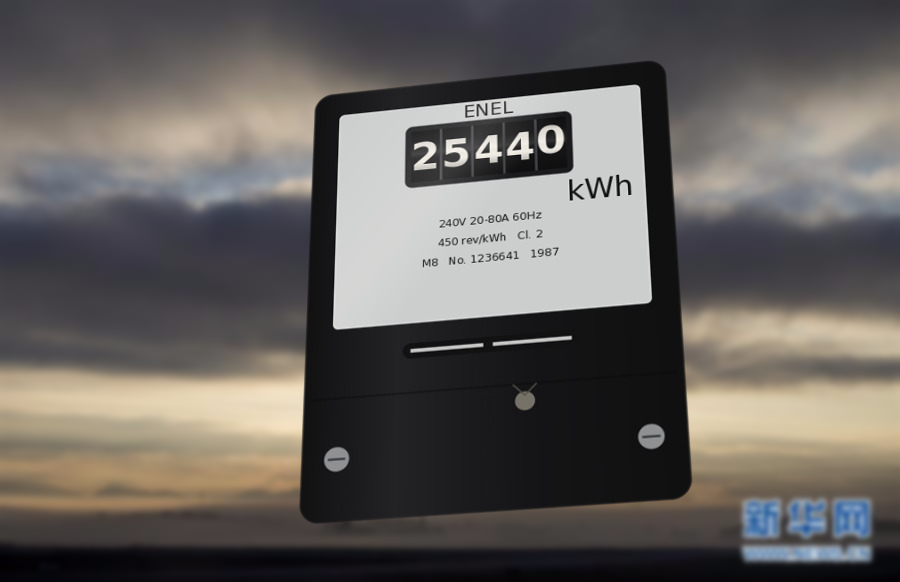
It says 25440; kWh
